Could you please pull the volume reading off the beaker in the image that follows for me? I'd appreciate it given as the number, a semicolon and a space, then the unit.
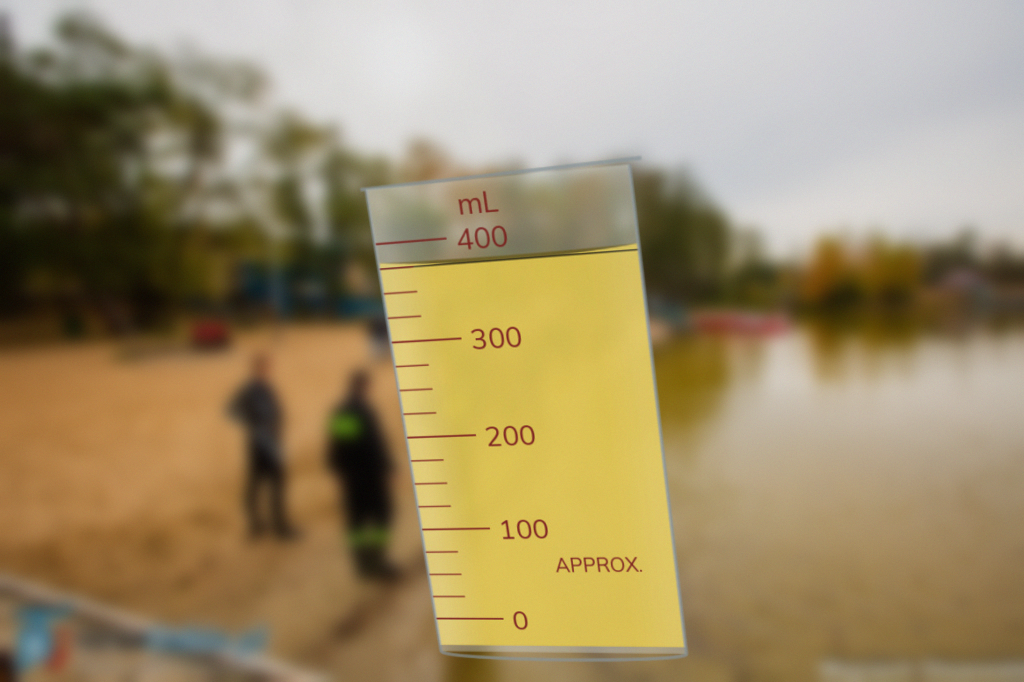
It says 375; mL
